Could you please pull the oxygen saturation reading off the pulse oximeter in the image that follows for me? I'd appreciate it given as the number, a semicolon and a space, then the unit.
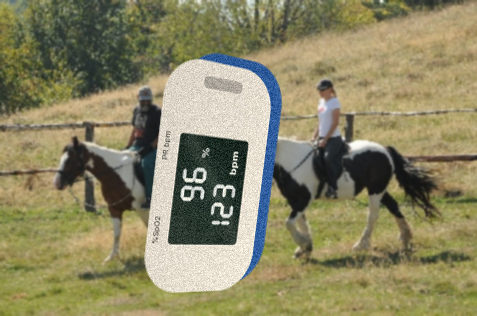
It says 96; %
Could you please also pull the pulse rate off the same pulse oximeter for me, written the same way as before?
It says 123; bpm
